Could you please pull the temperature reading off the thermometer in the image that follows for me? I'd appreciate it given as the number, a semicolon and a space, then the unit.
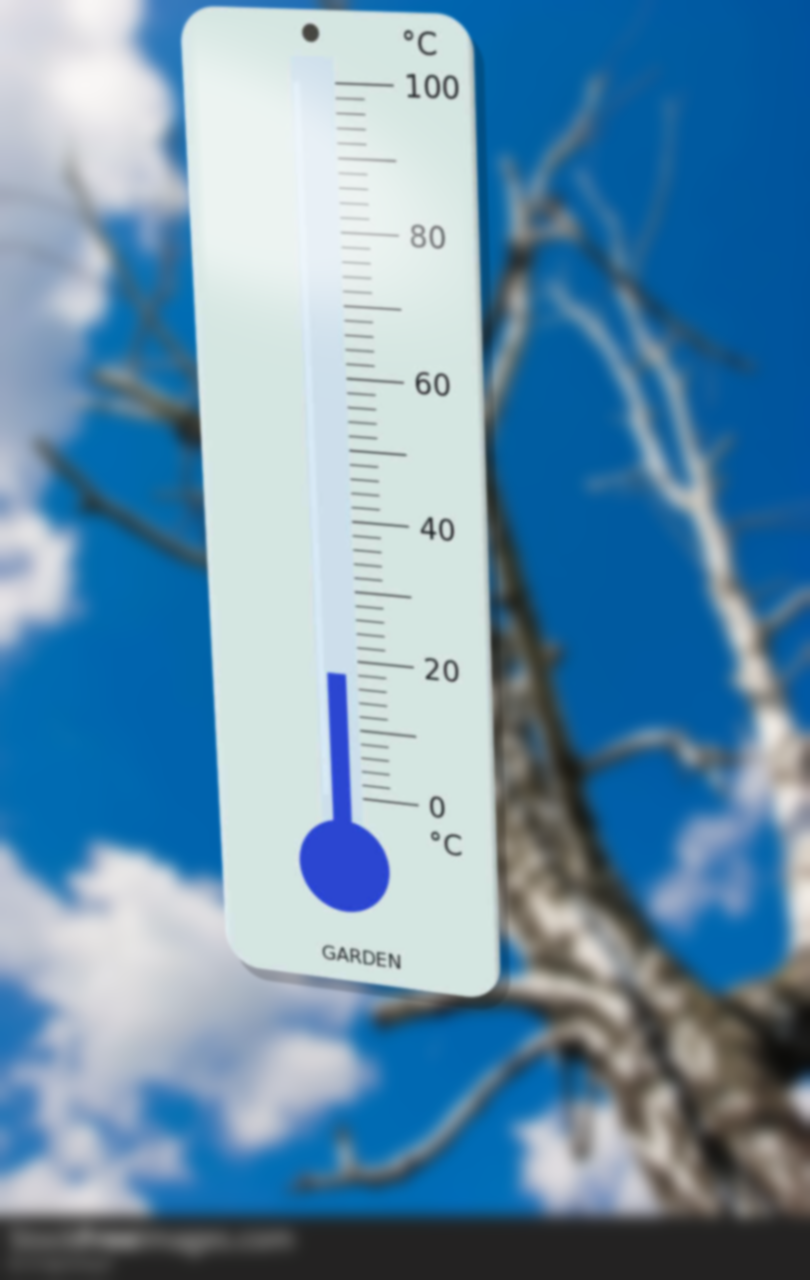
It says 18; °C
